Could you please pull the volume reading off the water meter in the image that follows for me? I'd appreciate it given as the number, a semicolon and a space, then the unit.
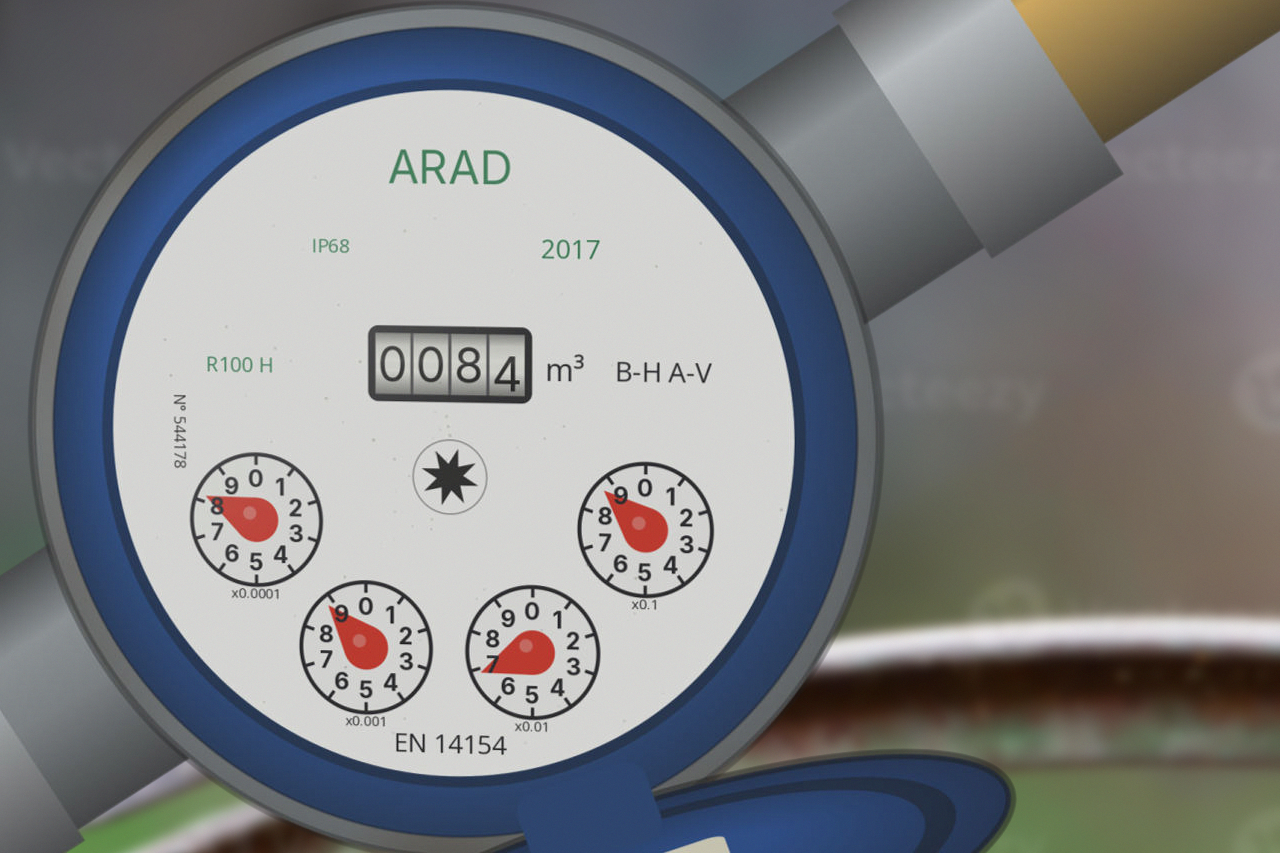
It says 83.8688; m³
